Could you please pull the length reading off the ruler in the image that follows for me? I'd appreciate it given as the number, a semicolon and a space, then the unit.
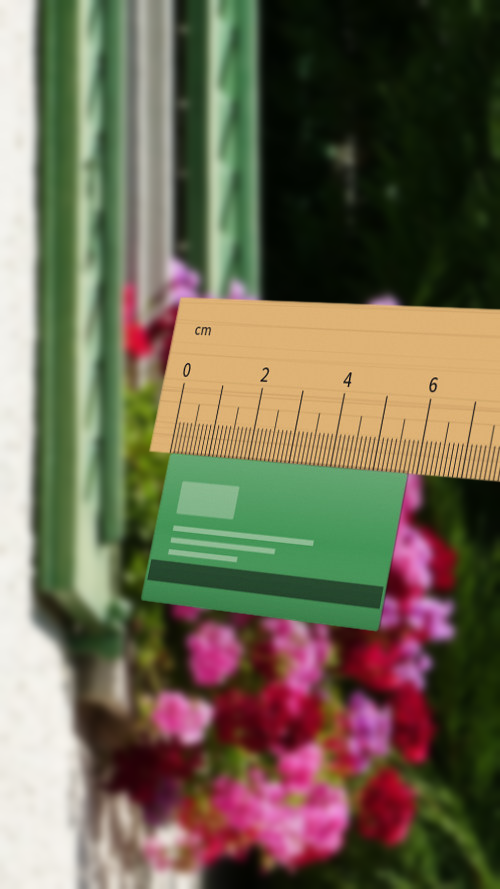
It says 5.8; cm
